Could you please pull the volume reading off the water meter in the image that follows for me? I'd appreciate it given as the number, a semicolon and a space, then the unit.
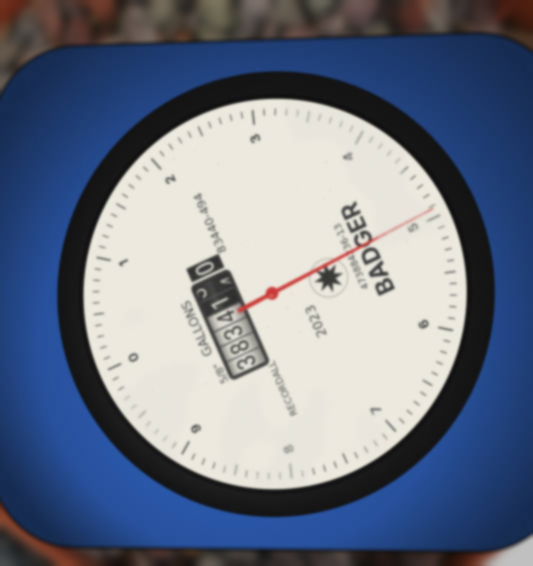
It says 3834134.9; gal
